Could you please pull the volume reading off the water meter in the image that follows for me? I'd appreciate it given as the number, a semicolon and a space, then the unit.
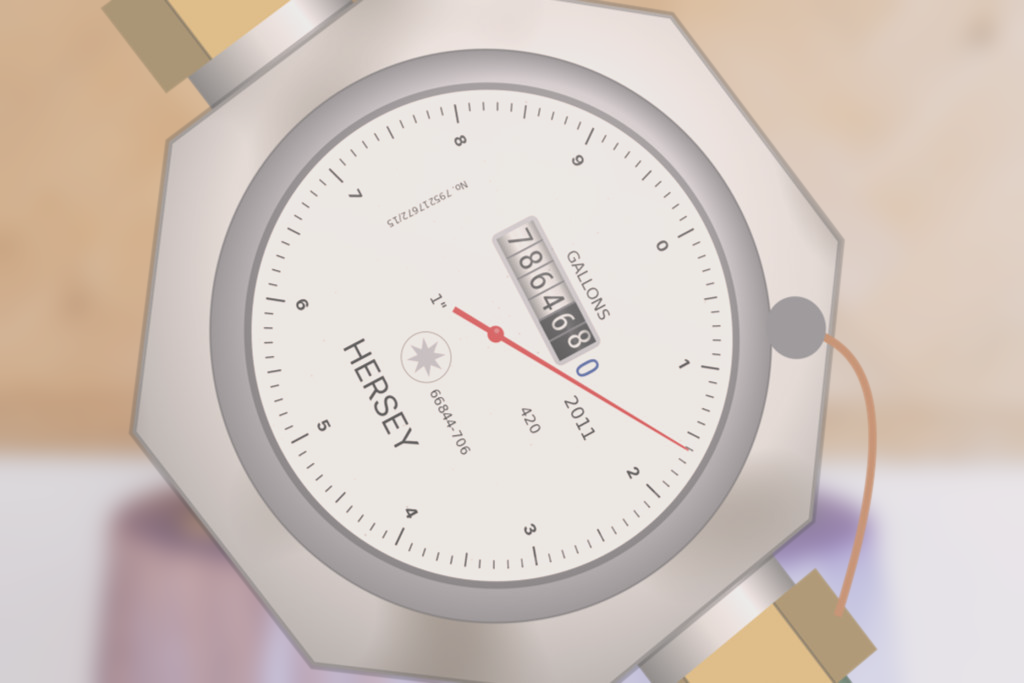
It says 7864681.6; gal
